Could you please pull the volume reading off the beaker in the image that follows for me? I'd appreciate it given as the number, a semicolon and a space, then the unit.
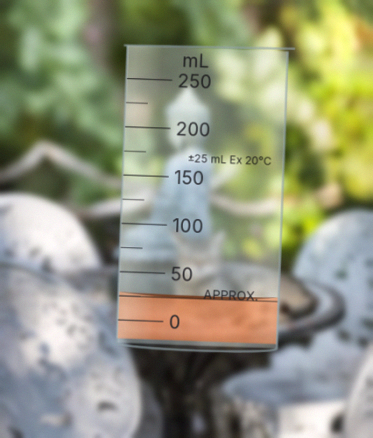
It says 25; mL
